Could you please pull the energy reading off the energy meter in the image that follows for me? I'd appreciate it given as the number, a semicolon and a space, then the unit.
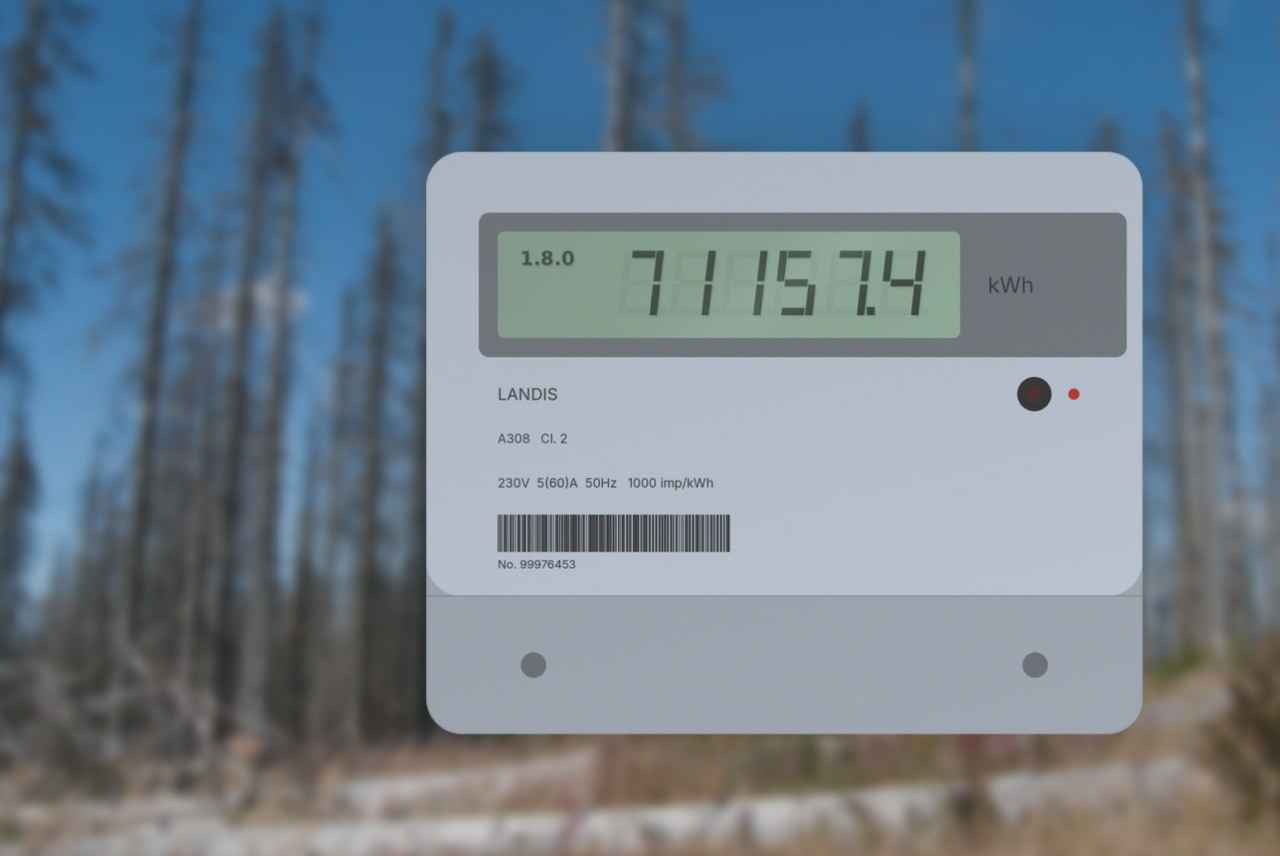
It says 71157.4; kWh
